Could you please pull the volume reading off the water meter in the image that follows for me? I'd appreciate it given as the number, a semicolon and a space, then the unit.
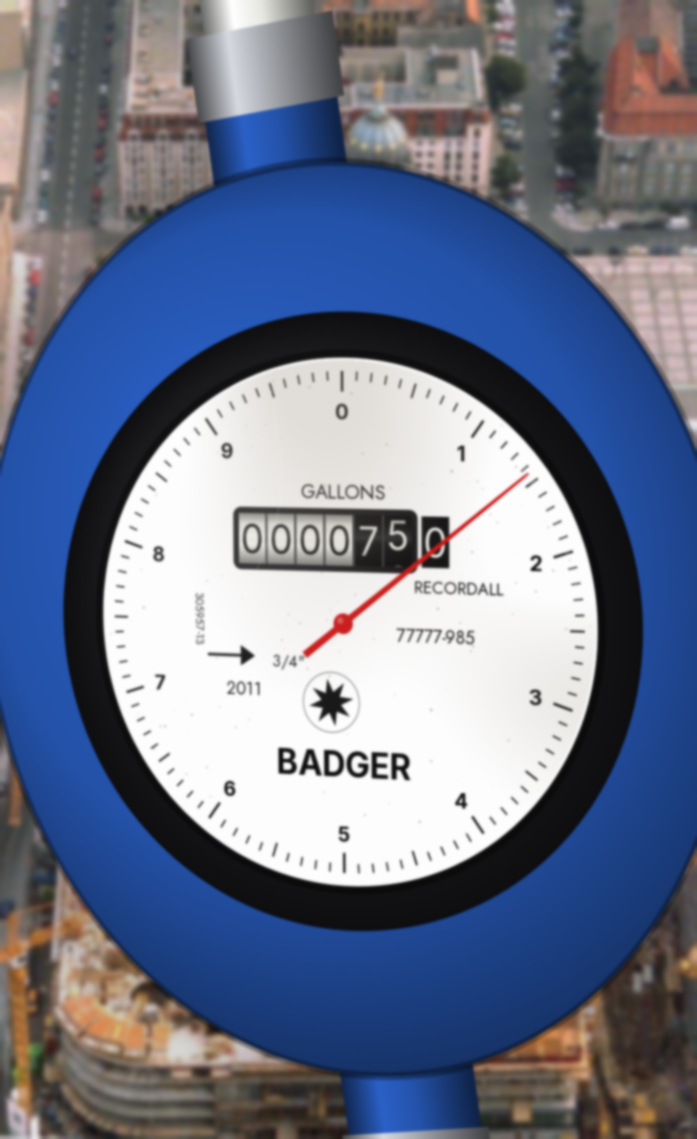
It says 751.4; gal
